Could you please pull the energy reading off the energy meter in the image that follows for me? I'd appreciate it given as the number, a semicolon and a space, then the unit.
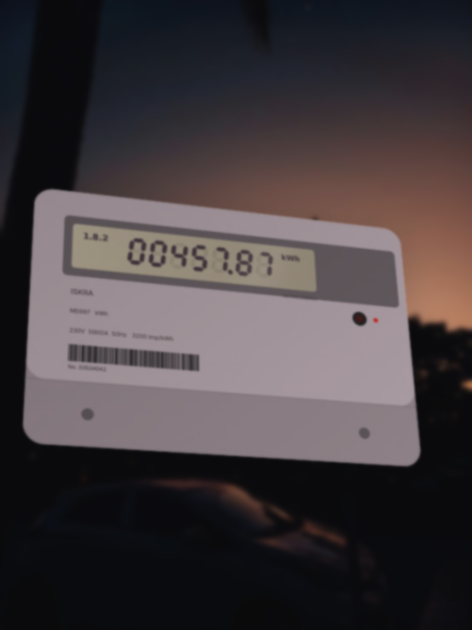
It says 457.87; kWh
